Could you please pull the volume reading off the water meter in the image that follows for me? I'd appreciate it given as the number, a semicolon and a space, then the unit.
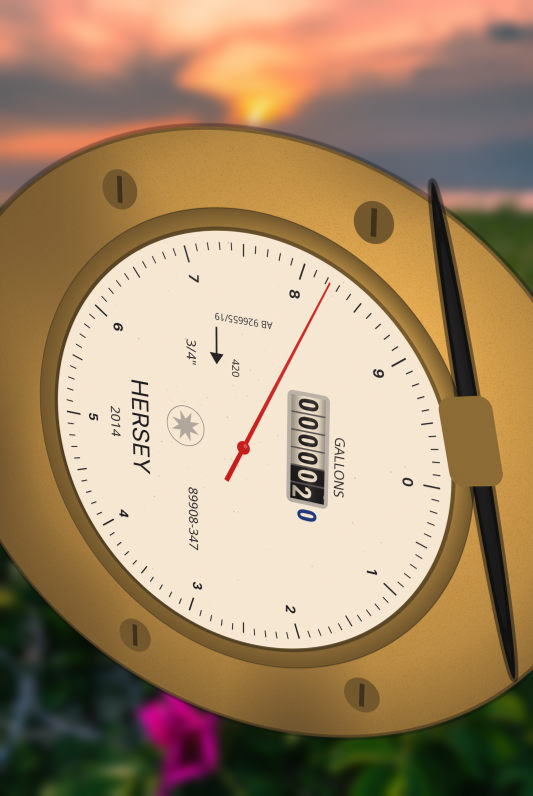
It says 18.2; gal
